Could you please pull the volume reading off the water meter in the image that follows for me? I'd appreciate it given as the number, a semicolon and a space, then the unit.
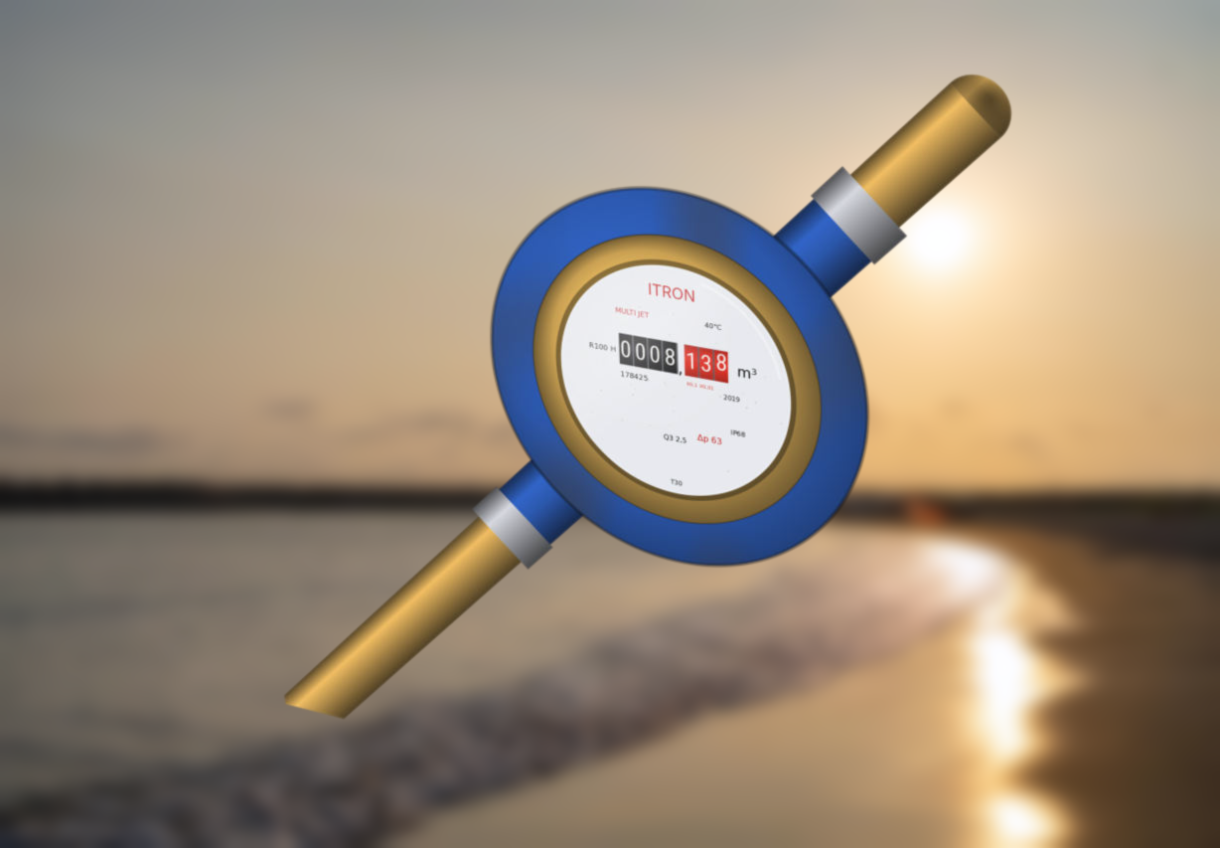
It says 8.138; m³
